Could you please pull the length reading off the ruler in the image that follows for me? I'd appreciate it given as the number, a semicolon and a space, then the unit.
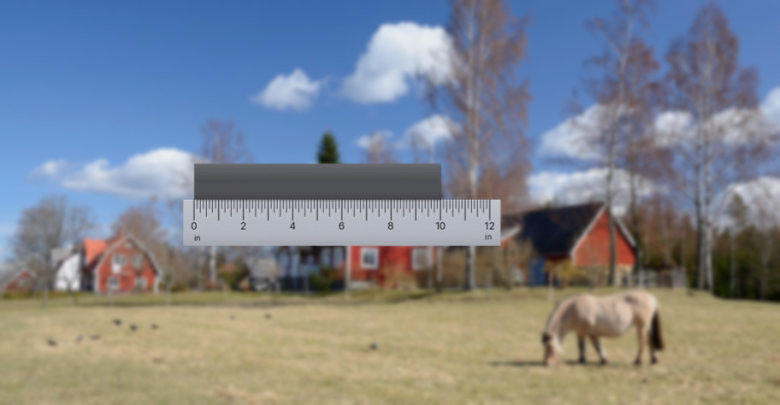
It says 10; in
